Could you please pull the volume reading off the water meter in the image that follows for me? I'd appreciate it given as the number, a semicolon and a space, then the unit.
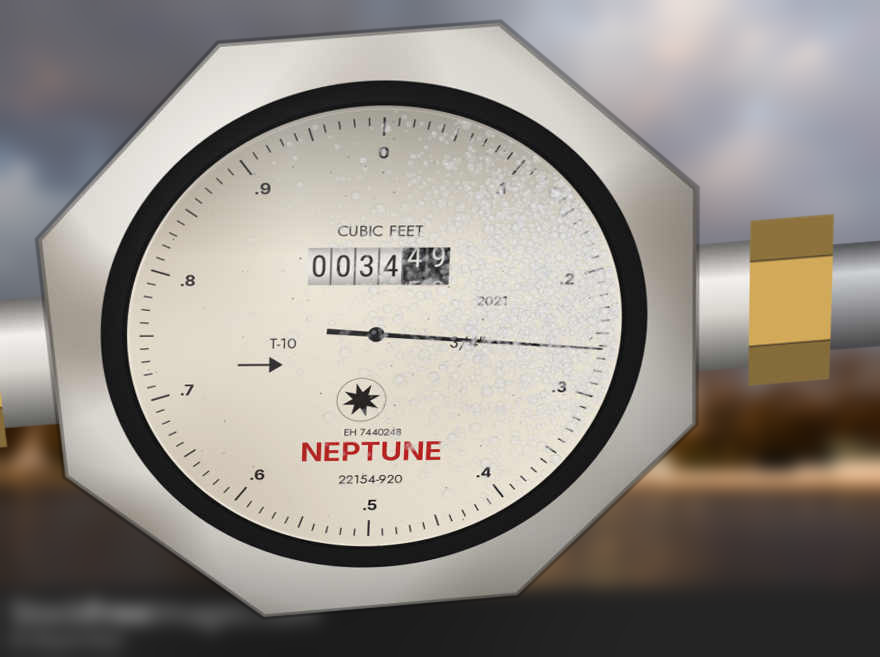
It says 3449.26; ft³
